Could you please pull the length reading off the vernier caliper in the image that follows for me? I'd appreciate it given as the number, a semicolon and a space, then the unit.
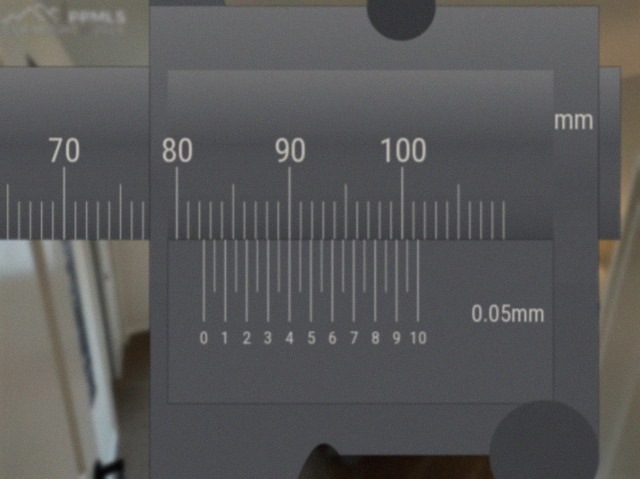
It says 82.4; mm
